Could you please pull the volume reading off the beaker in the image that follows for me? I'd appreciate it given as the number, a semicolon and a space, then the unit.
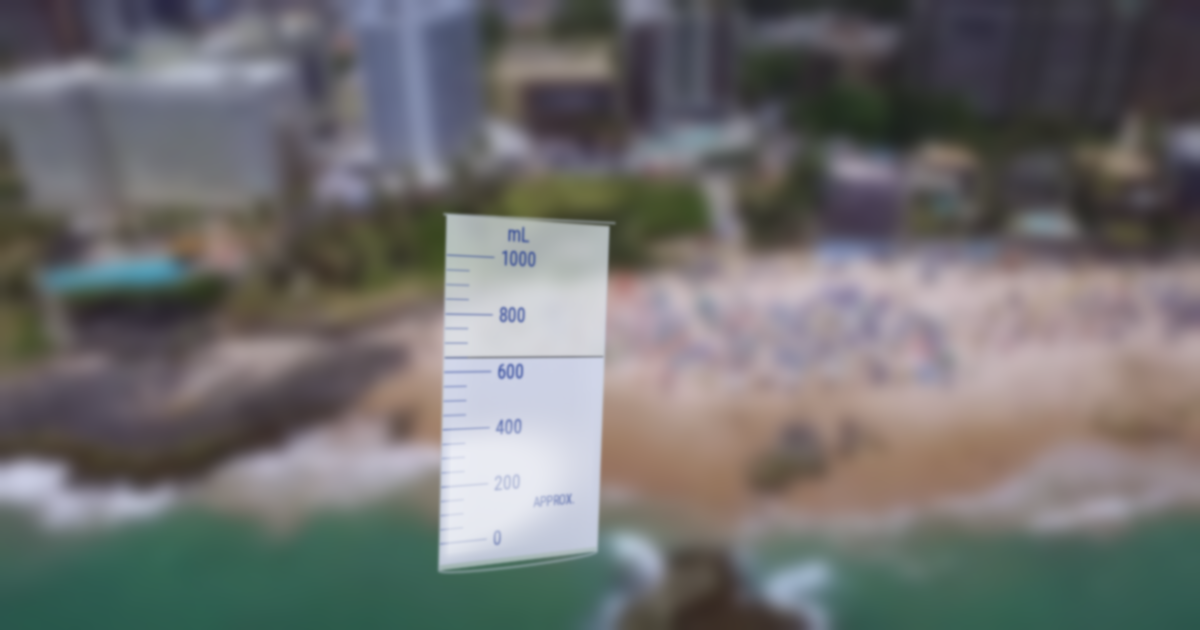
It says 650; mL
